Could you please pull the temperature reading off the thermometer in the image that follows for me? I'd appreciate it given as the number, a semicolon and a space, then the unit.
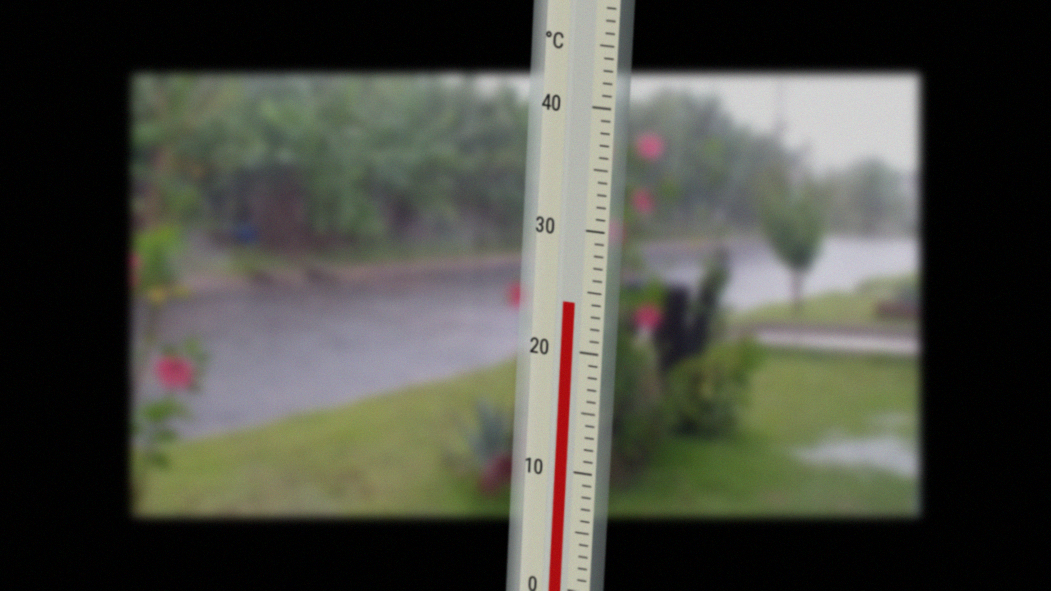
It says 24; °C
